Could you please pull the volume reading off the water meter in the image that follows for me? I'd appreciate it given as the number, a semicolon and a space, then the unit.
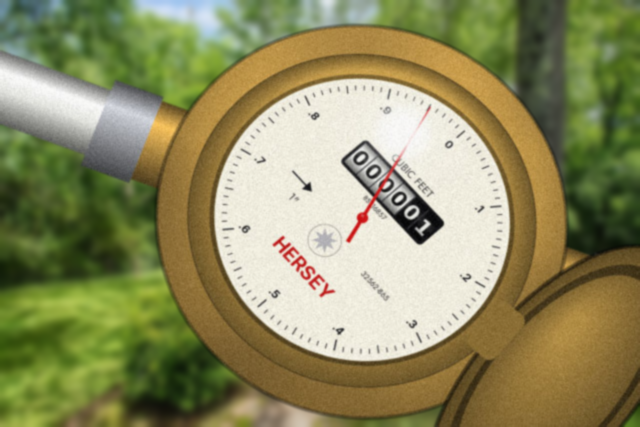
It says 0.95; ft³
